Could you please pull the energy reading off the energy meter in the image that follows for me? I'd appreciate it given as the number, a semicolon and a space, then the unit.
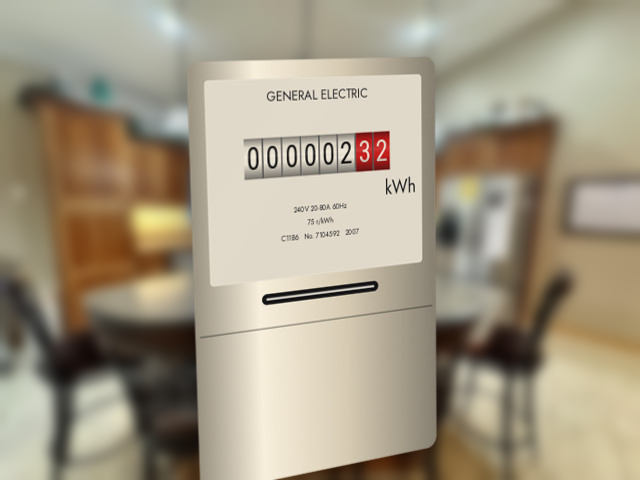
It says 2.32; kWh
